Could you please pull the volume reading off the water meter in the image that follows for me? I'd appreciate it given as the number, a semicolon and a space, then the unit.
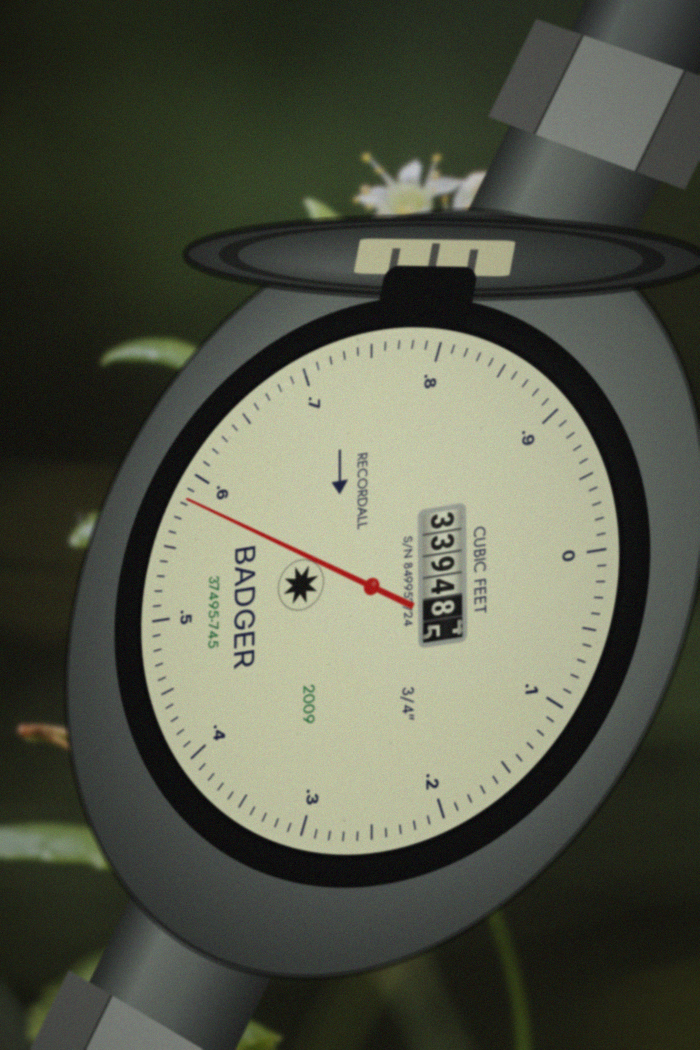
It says 339484.58; ft³
